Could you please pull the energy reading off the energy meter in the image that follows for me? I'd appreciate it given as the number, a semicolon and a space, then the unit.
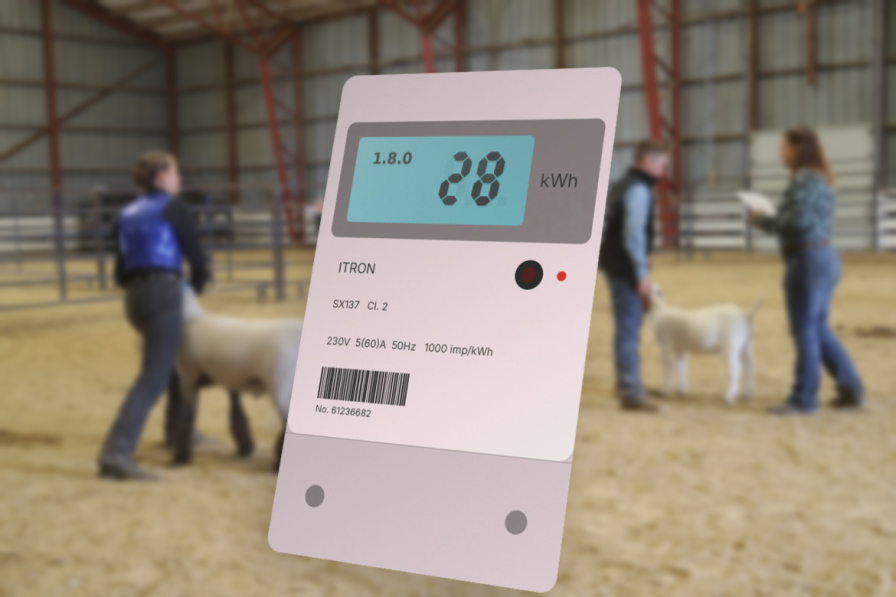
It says 28; kWh
